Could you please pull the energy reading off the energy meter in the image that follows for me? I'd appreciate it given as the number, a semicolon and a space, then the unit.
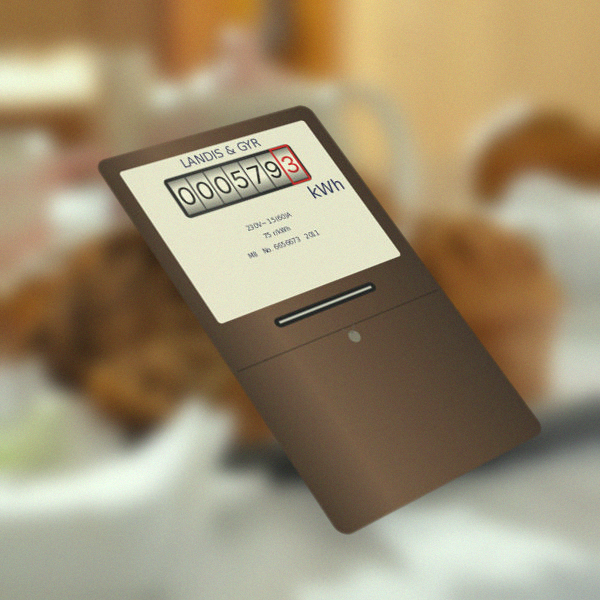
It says 579.3; kWh
